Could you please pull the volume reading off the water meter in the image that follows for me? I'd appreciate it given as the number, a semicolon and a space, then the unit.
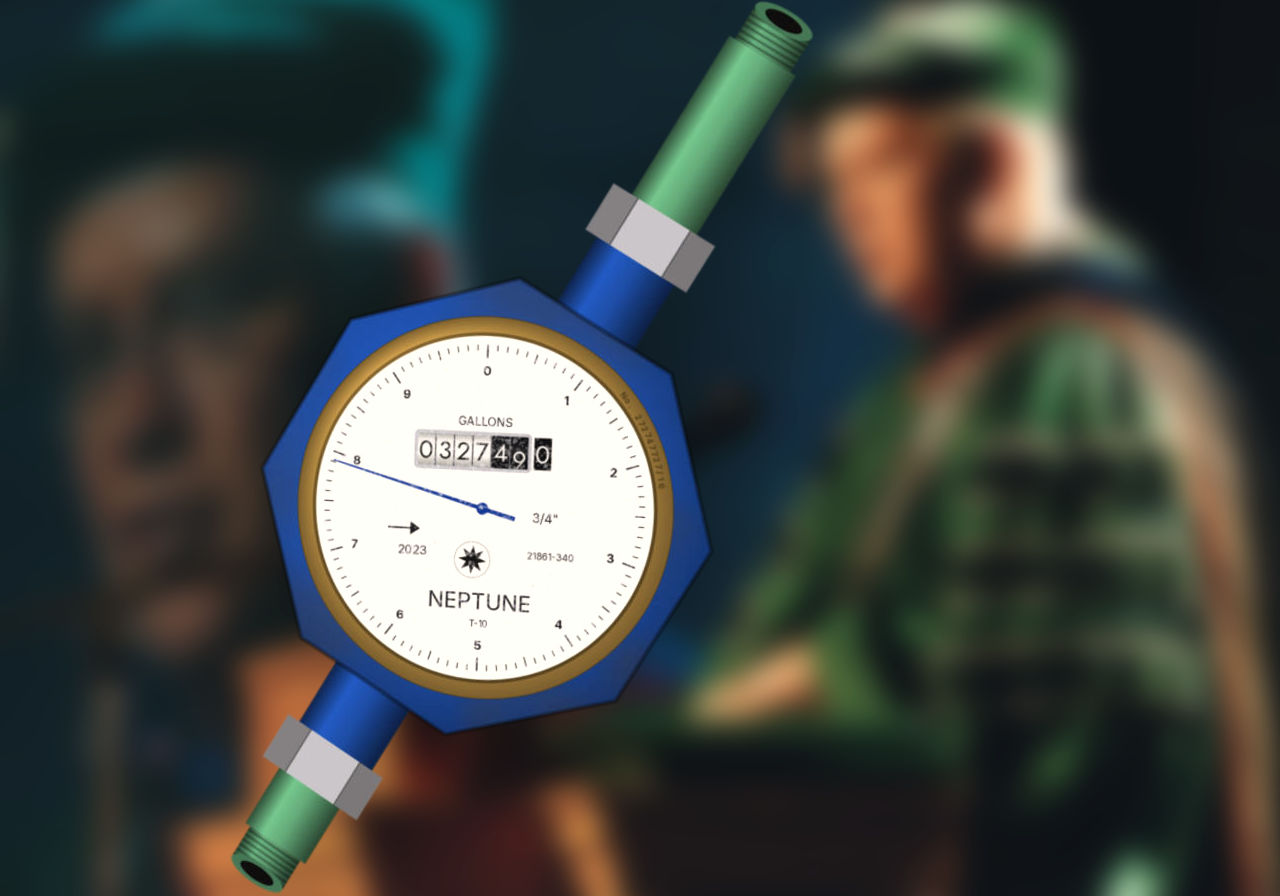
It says 327487.9; gal
